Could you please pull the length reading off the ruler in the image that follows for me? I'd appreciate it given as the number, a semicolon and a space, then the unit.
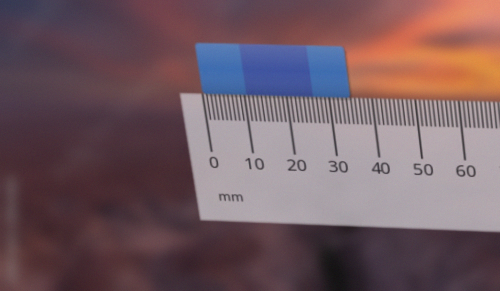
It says 35; mm
